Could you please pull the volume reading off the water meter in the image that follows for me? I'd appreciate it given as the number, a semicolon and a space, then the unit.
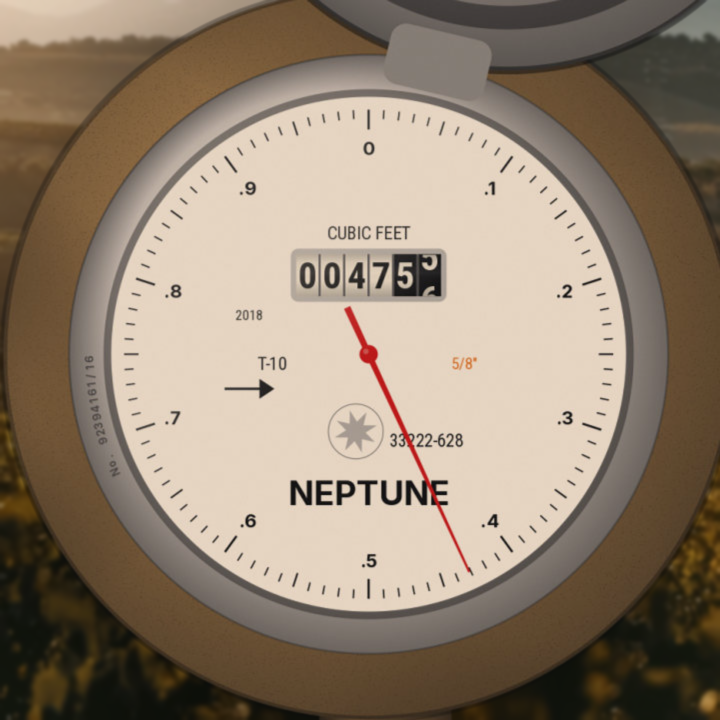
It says 4755.43; ft³
